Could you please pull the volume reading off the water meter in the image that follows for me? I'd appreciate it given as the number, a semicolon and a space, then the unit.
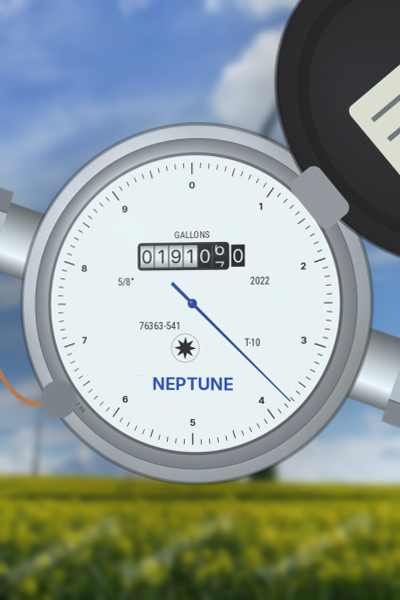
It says 191063.7; gal
